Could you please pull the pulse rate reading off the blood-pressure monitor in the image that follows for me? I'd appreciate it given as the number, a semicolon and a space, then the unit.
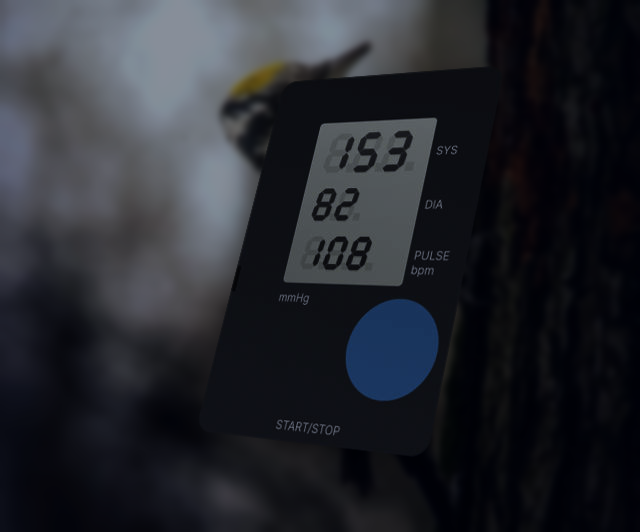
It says 108; bpm
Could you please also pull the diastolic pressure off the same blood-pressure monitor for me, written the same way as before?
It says 82; mmHg
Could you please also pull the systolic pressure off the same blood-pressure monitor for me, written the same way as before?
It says 153; mmHg
